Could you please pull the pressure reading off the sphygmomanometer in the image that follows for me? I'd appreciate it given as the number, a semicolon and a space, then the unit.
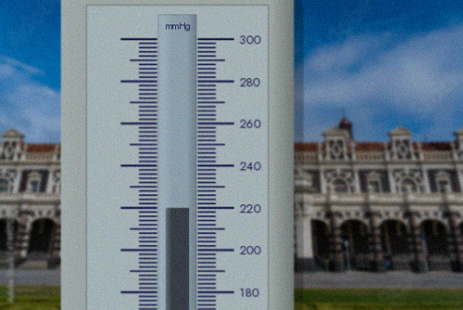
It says 220; mmHg
